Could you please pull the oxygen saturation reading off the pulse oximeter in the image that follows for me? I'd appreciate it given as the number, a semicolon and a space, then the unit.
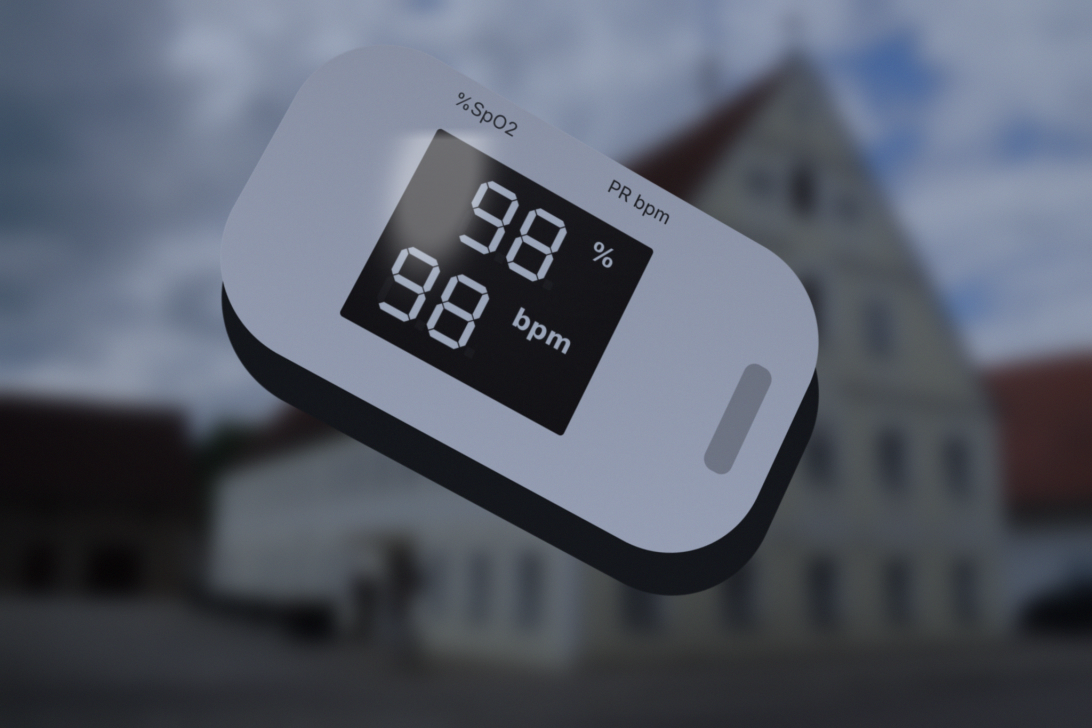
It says 98; %
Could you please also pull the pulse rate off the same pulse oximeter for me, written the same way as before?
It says 98; bpm
